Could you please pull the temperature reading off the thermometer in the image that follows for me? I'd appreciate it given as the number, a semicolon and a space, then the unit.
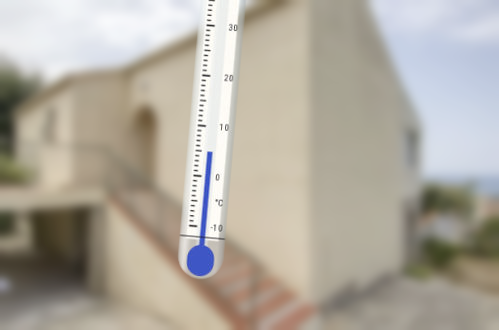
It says 5; °C
